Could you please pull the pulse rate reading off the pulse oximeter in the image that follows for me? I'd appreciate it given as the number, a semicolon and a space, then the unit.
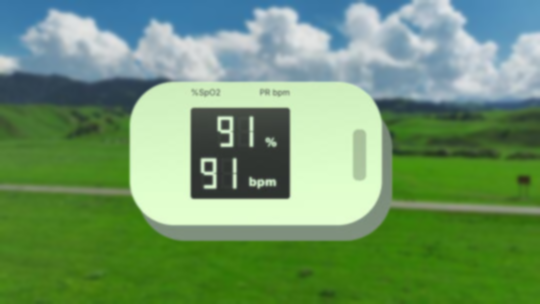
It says 91; bpm
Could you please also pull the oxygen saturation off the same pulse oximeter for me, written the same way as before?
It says 91; %
